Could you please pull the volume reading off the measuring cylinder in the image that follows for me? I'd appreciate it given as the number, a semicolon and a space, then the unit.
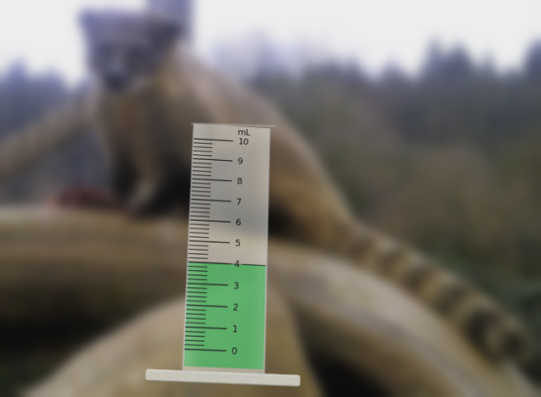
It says 4; mL
